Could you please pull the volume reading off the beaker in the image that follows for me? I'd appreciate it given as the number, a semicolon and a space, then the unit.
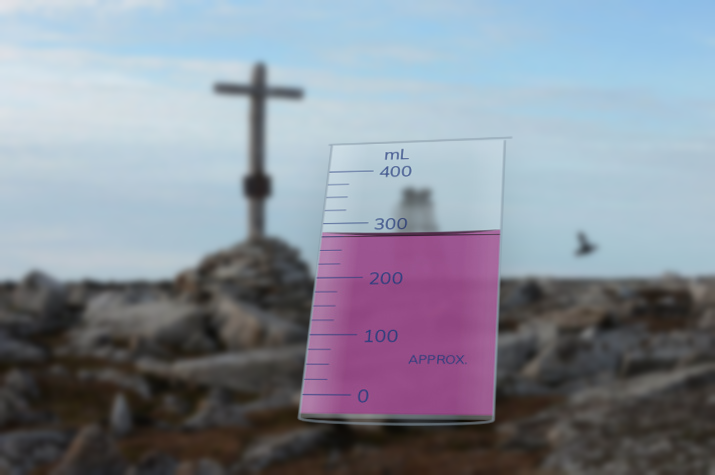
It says 275; mL
